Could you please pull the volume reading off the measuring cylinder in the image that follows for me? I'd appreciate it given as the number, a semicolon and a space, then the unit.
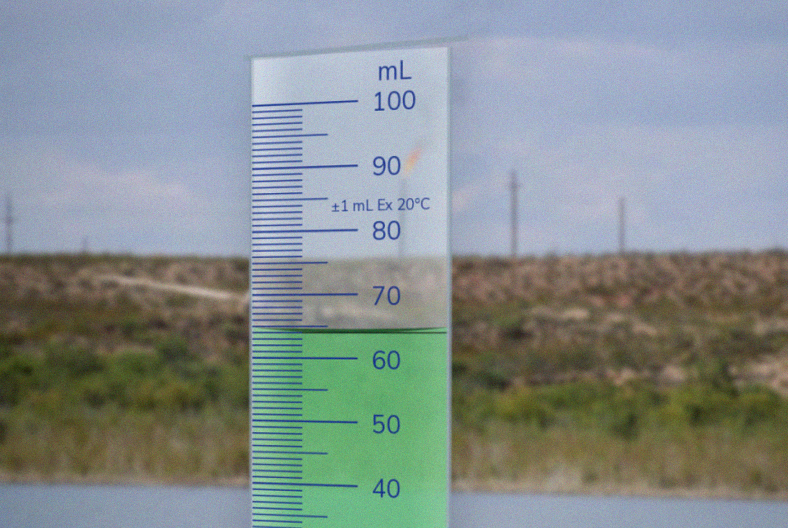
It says 64; mL
